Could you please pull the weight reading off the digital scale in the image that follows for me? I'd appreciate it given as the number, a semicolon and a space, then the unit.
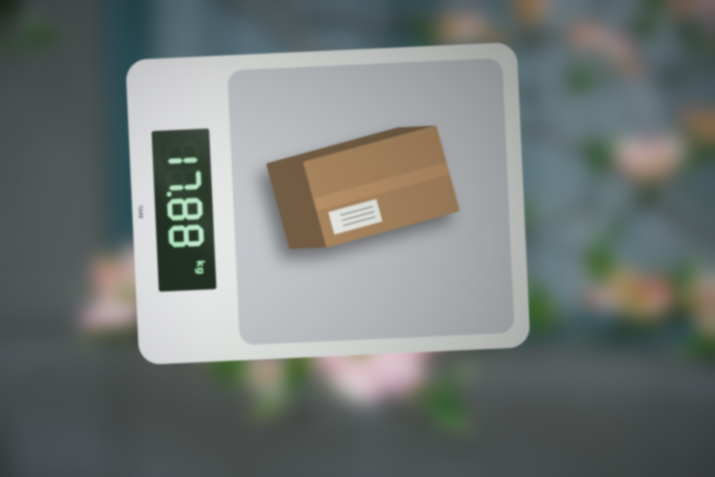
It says 17.88; kg
